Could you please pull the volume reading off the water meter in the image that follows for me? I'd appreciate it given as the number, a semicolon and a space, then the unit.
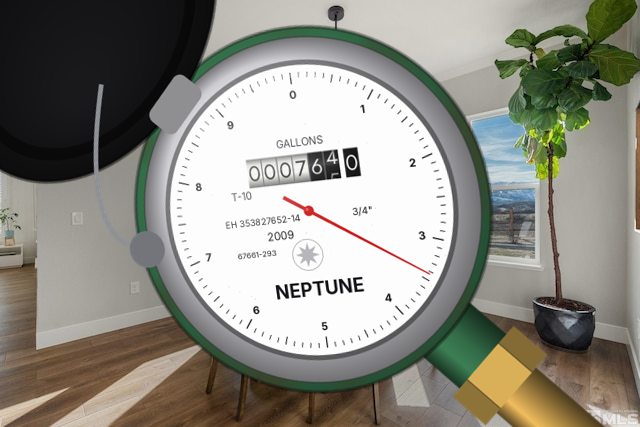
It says 7643.4; gal
